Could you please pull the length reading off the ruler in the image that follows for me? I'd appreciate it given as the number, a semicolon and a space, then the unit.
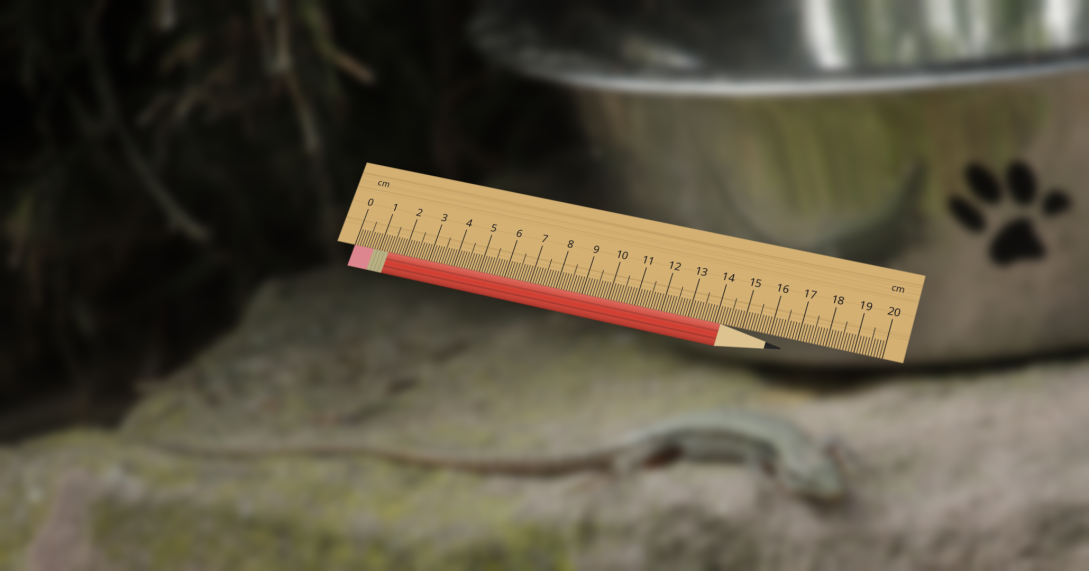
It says 16.5; cm
